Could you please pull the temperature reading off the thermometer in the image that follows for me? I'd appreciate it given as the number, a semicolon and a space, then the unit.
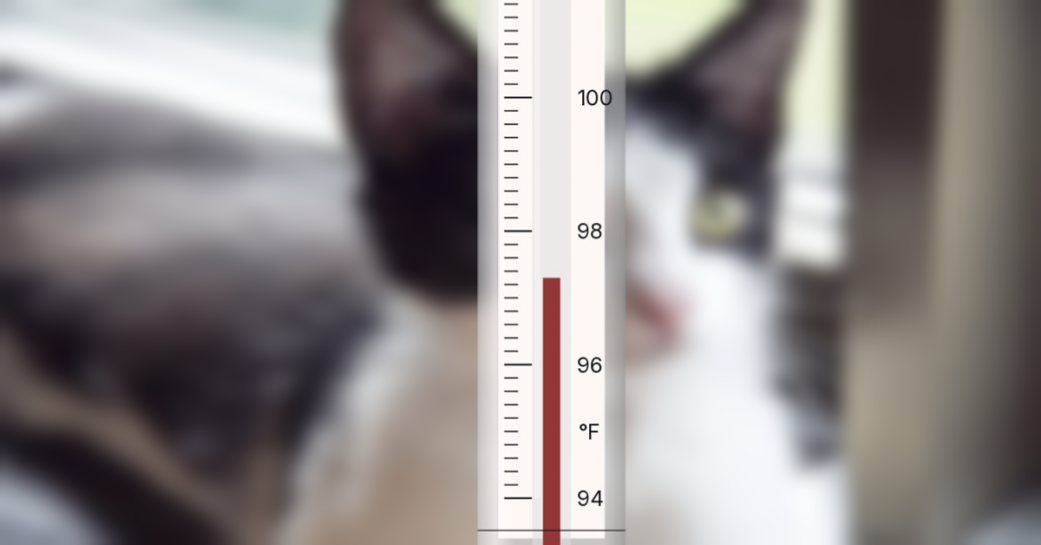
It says 97.3; °F
